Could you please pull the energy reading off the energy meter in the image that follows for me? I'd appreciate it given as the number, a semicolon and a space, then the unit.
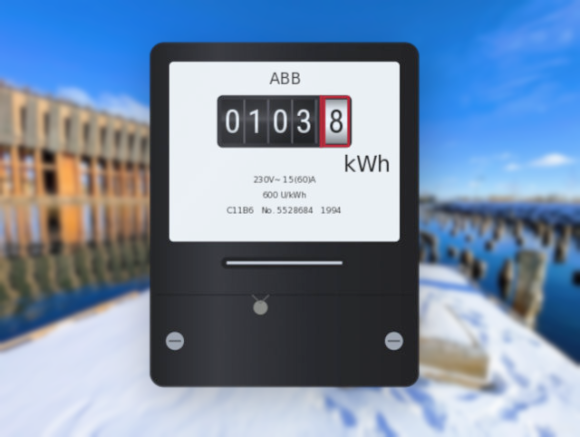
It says 103.8; kWh
